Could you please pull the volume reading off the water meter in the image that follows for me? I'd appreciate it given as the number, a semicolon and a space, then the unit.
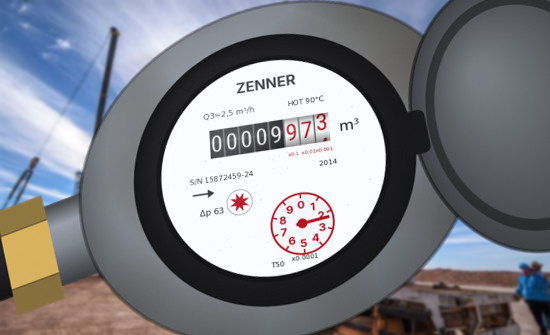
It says 9.9732; m³
